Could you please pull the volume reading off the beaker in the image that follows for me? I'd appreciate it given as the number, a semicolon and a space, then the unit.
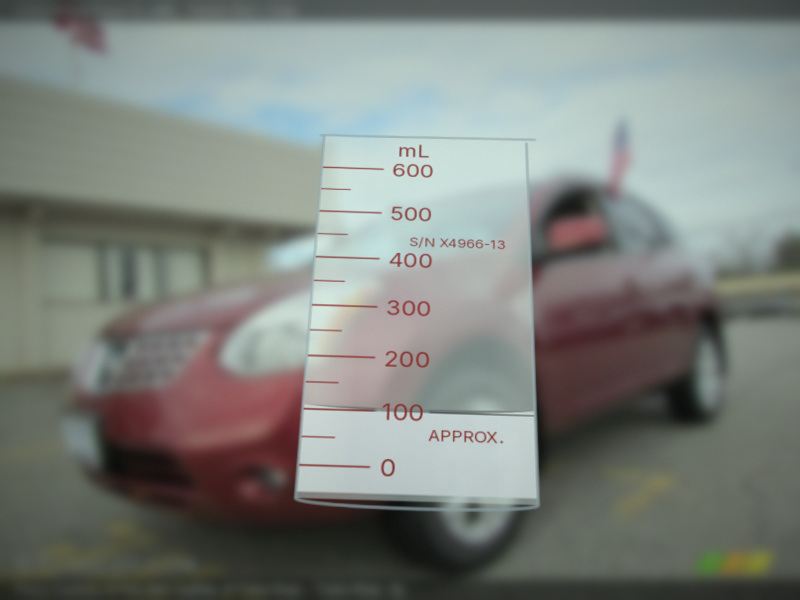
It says 100; mL
